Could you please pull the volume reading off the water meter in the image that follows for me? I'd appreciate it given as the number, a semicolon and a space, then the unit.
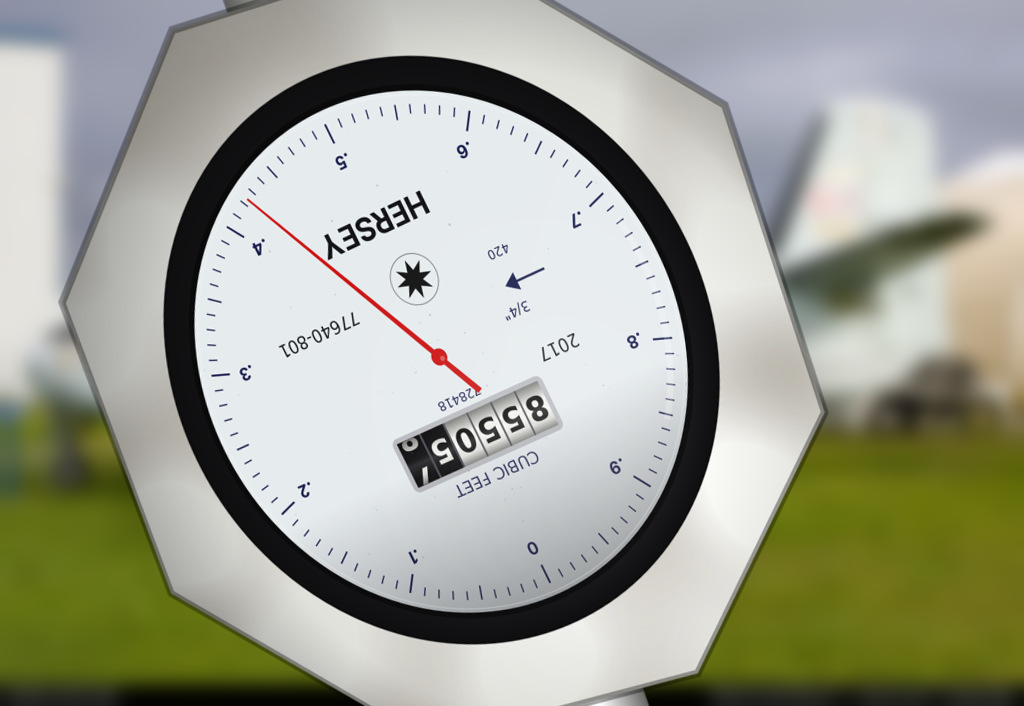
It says 855057.42; ft³
